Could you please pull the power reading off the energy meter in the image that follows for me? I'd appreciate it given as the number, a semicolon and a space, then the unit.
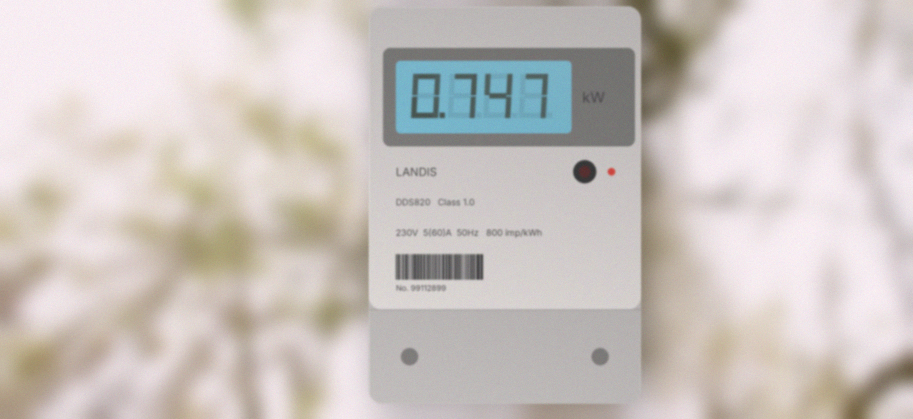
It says 0.747; kW
